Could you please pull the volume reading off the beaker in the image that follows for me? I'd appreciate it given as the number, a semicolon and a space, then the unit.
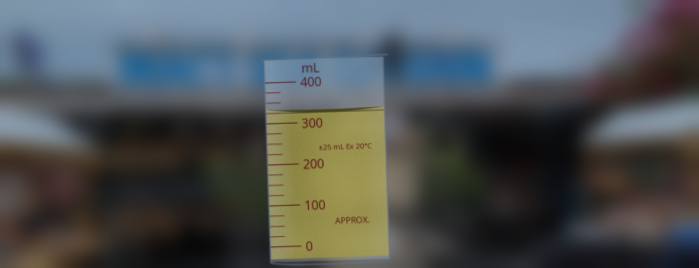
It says 325; mL
